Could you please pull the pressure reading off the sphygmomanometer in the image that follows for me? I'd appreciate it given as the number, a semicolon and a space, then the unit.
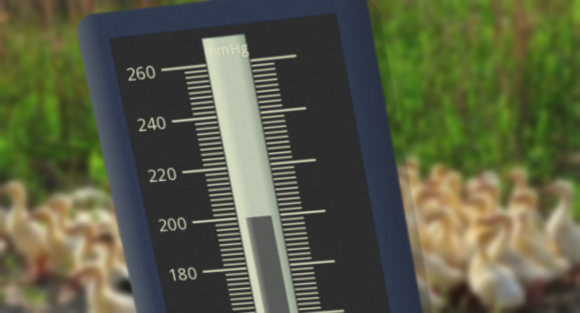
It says 200; mmHg
